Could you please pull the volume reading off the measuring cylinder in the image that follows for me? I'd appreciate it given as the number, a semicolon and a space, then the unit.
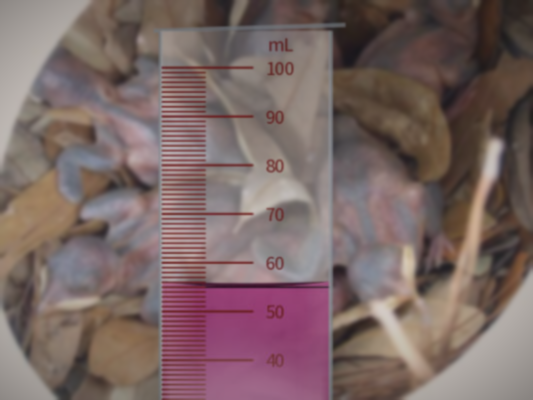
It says 55; mL
